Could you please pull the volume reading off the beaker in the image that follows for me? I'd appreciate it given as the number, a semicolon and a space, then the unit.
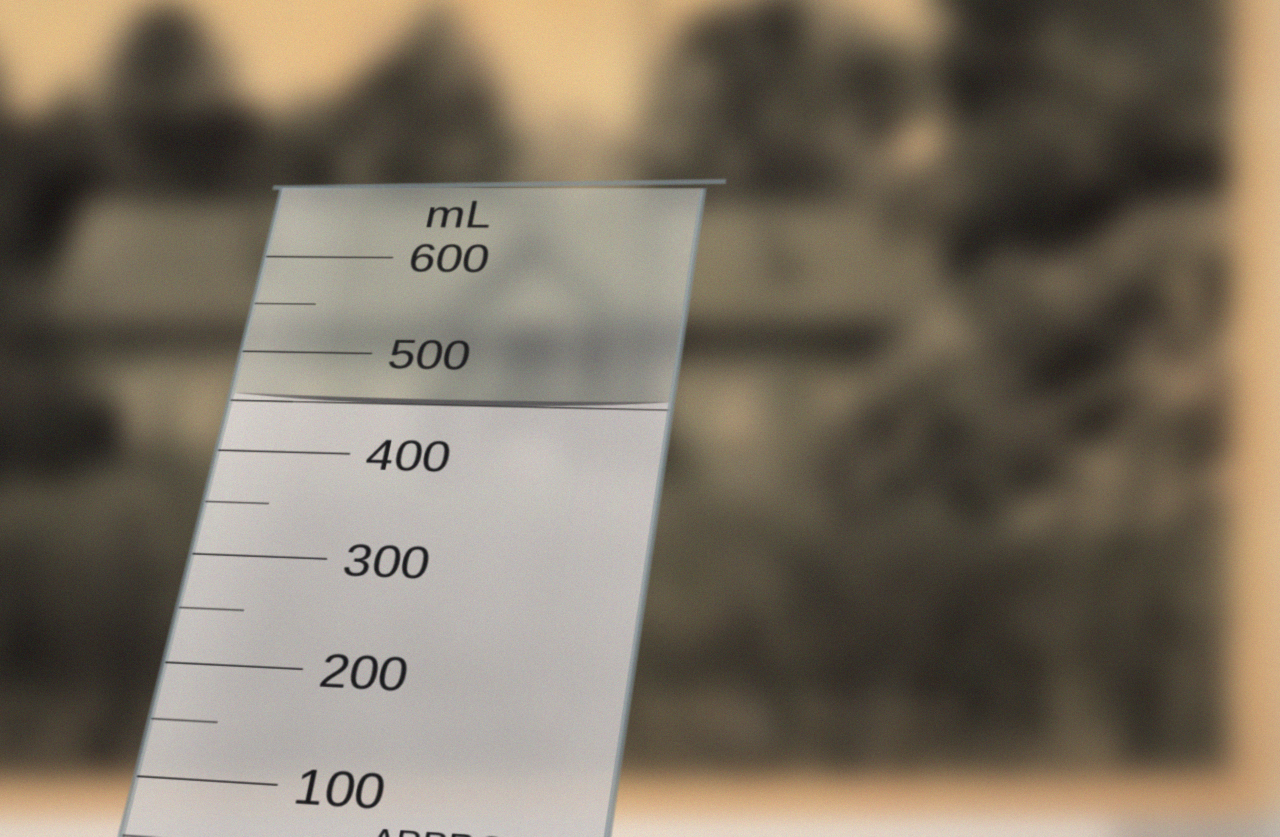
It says 450; mL
